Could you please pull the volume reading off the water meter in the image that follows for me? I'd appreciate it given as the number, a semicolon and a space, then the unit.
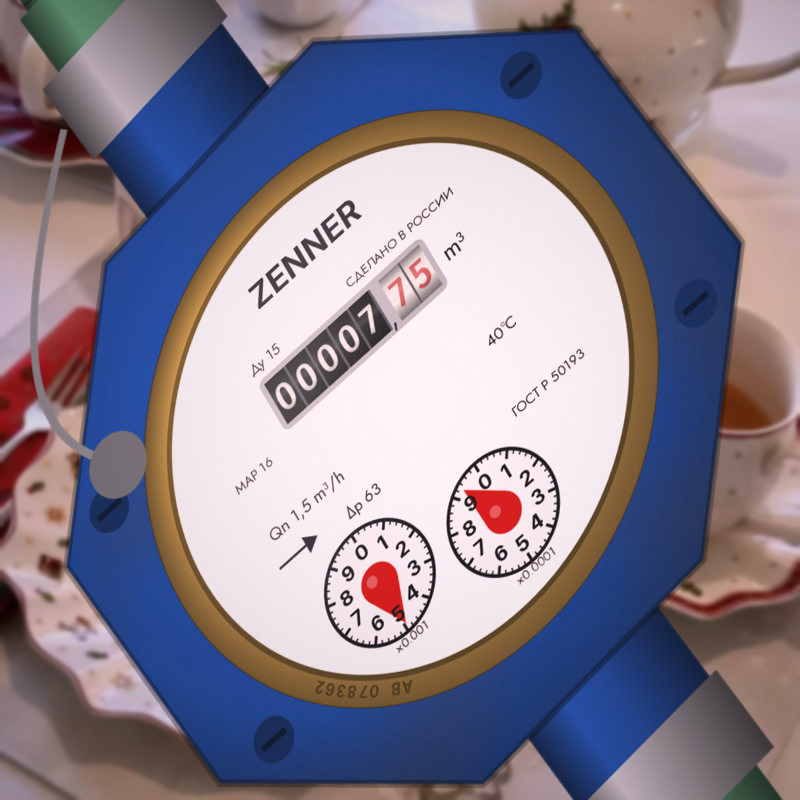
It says 7.7549; m³
